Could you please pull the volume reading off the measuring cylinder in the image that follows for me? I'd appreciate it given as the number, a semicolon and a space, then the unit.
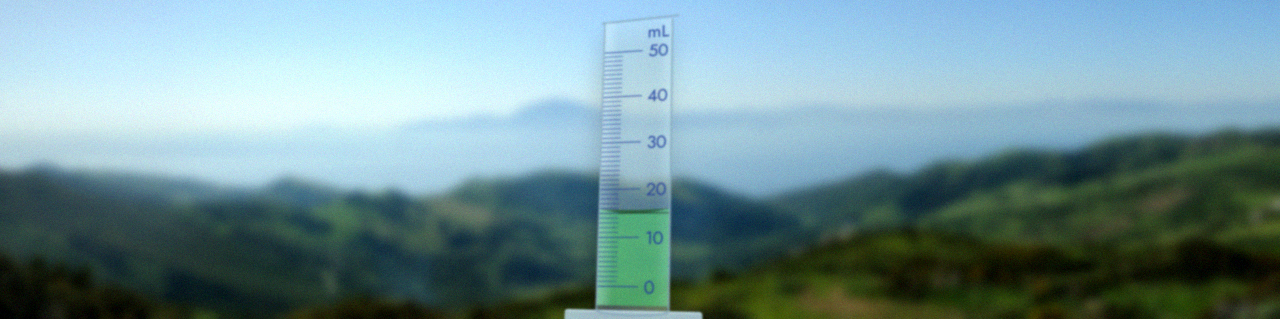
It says 15; mL
